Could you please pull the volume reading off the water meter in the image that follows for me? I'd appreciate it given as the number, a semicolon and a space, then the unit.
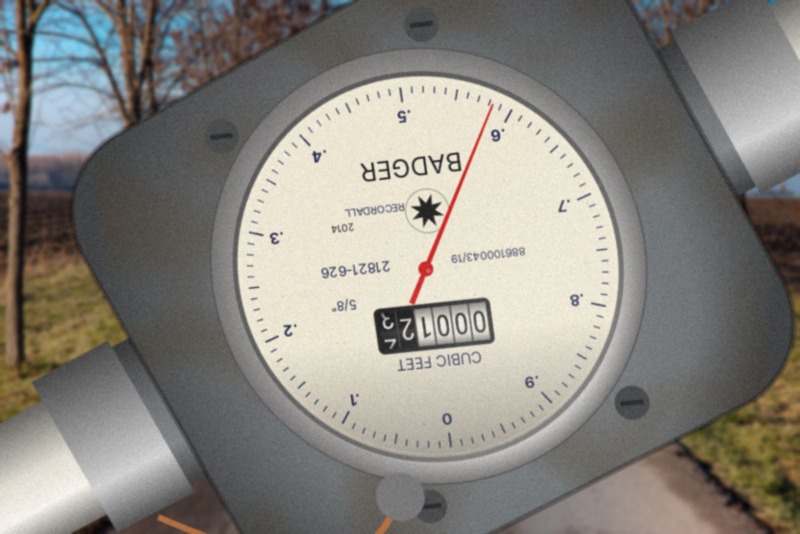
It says 122.58; ft³
